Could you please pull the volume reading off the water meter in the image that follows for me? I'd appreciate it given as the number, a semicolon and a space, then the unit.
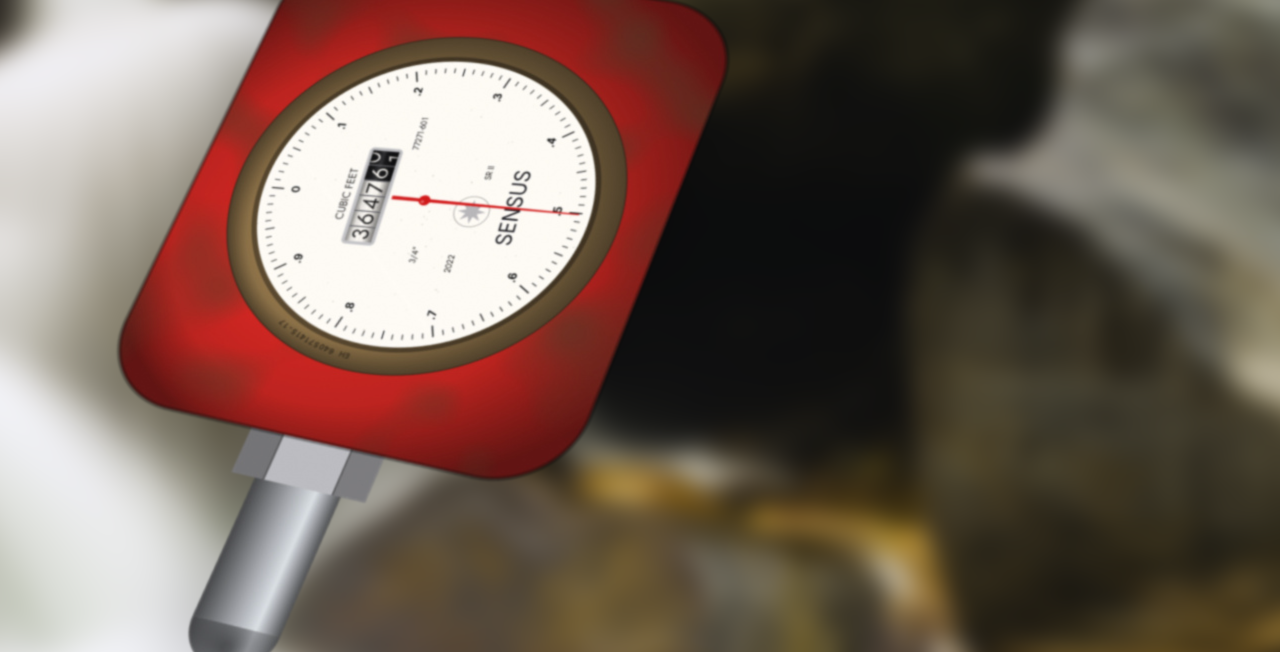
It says 364760.50; ft³
